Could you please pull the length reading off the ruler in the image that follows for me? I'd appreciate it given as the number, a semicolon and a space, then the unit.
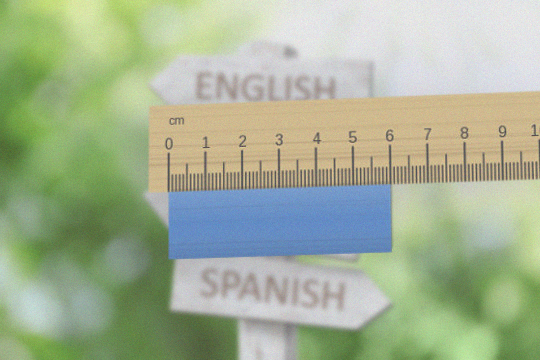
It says 6; cm
